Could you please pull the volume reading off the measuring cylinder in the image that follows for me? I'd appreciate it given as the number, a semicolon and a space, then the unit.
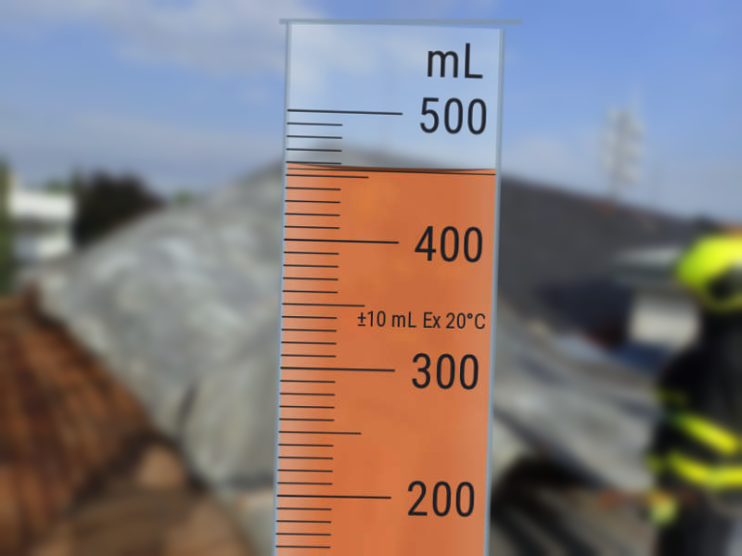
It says 455; mL
